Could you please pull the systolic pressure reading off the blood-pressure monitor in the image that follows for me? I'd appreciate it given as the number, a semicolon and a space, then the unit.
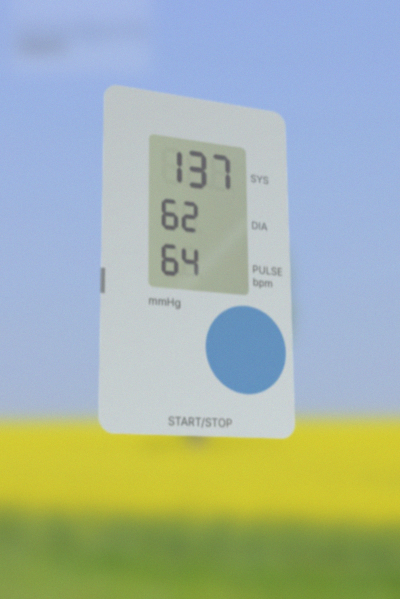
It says 137; mmHg
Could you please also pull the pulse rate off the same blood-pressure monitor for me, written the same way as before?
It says 64; bpm
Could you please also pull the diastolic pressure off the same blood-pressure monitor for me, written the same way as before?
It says 62; mmHg
